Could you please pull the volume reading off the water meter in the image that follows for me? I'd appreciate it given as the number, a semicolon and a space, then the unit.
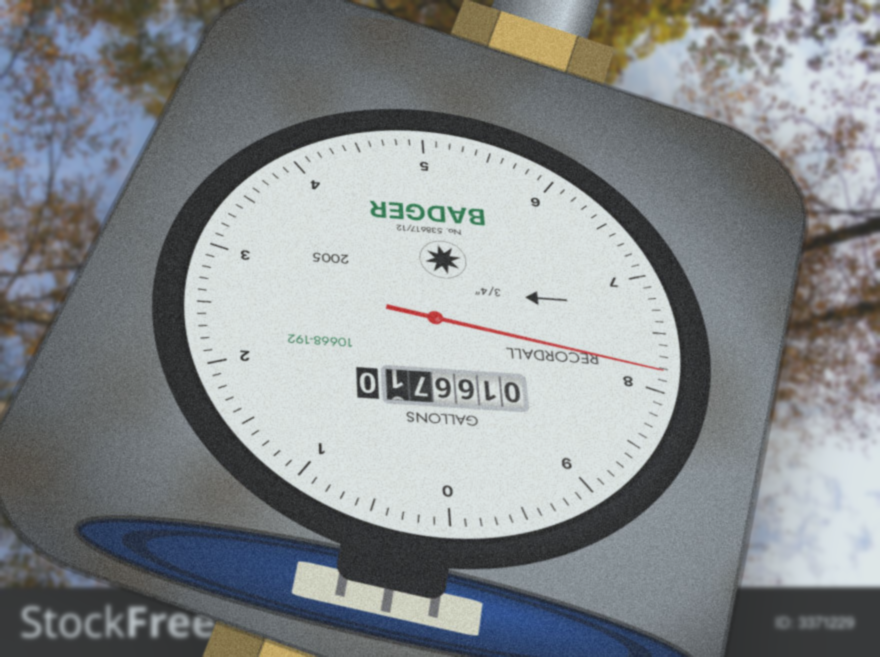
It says 166707.8; gal
